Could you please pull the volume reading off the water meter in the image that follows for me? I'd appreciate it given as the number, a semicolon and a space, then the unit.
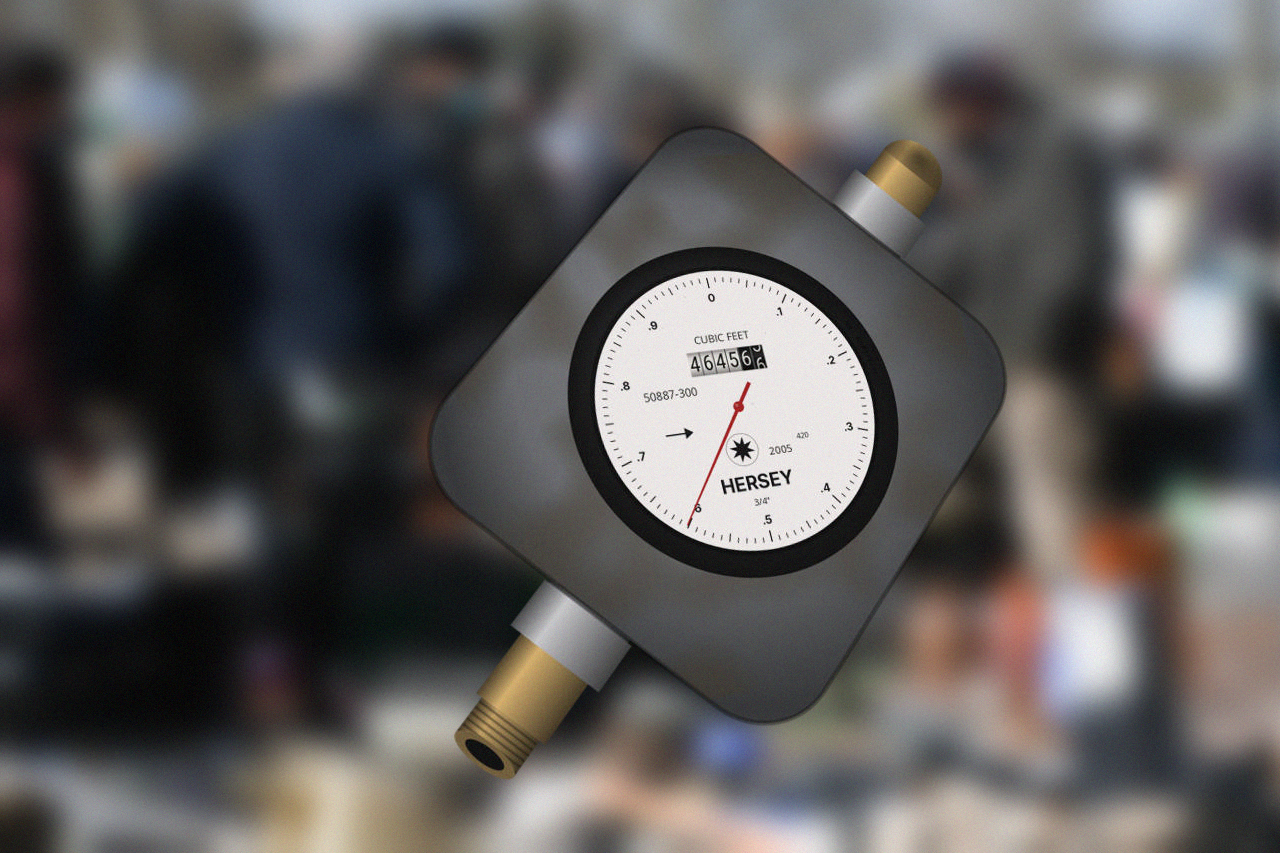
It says 464565.60; ft³
